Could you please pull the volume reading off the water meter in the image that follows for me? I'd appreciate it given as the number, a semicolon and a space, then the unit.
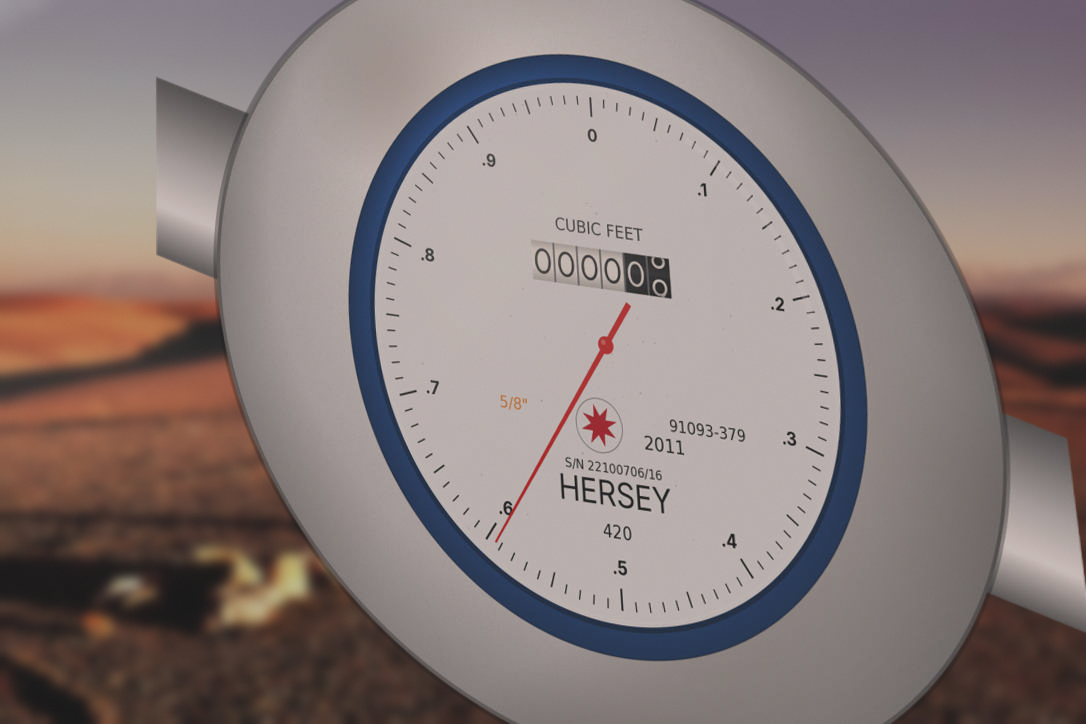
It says 8.59; ft³
